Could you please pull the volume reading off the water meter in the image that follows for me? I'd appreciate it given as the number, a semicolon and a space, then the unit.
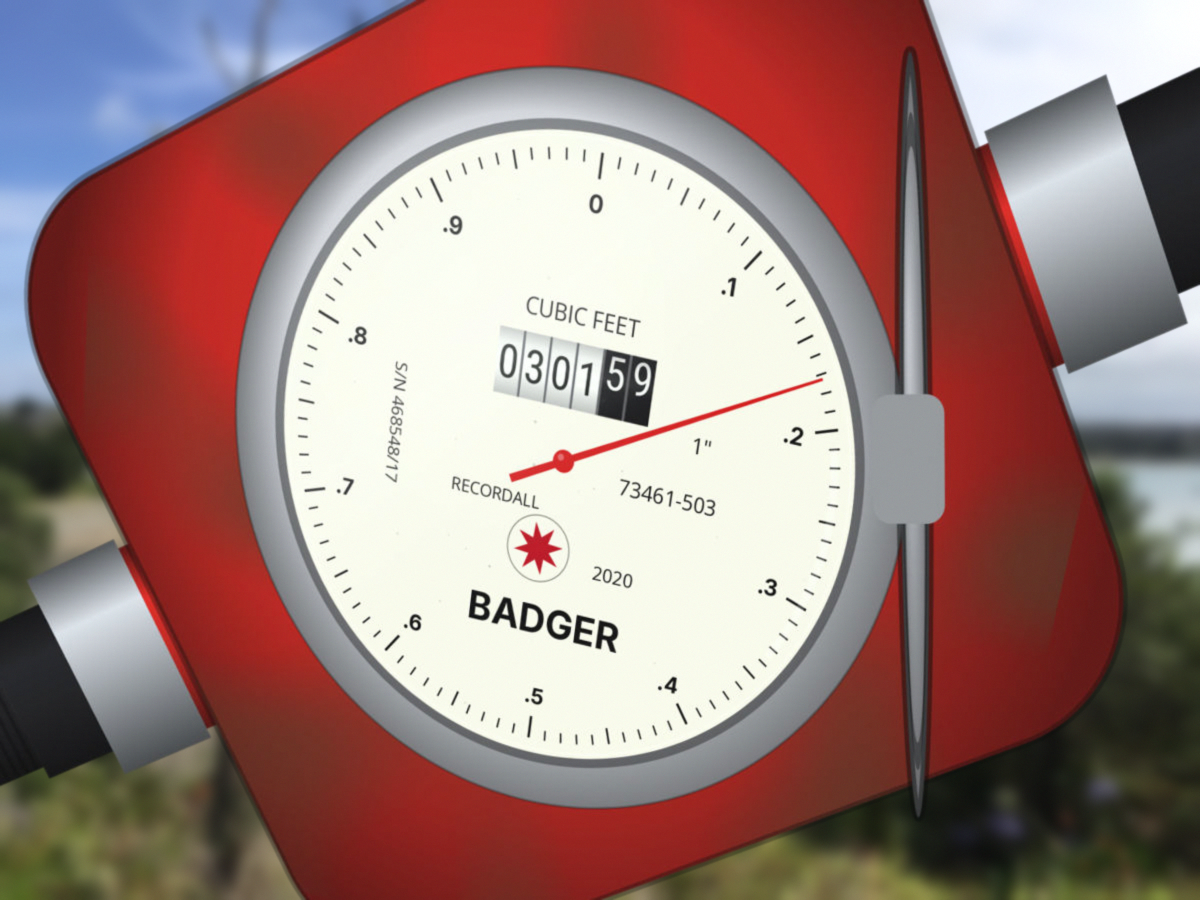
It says 30159.17; ft³
